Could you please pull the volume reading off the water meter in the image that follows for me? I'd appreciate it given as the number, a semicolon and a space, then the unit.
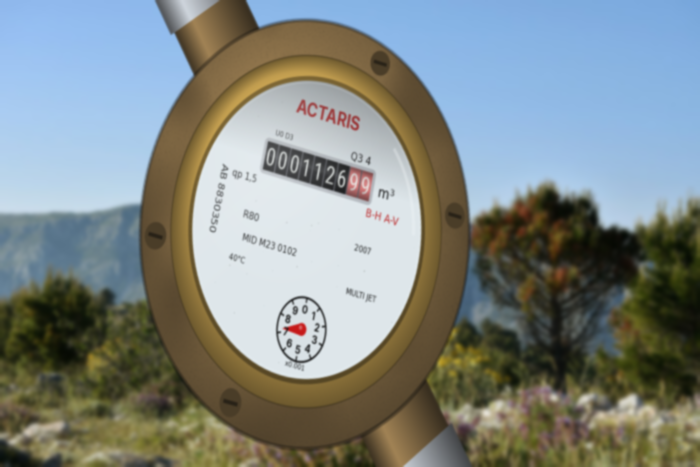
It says 1126.997; m³
